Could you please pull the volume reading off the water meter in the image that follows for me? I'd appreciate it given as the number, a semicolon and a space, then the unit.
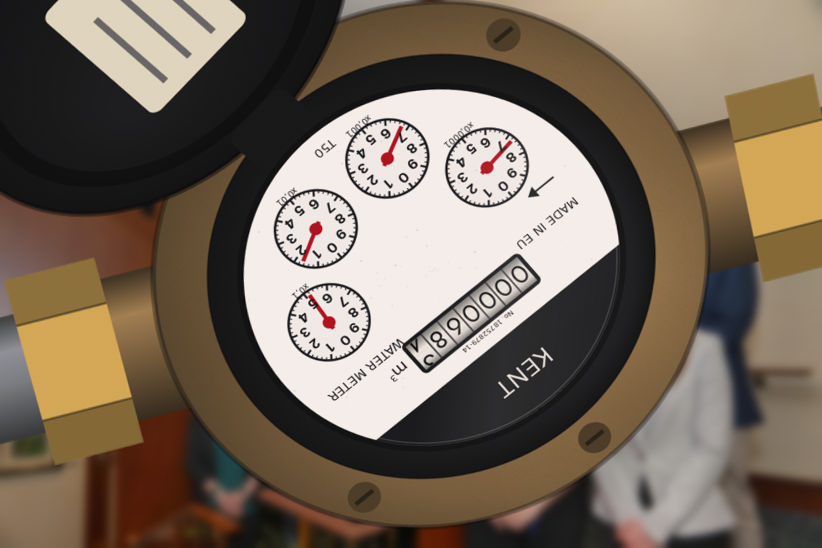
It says 683.5167; m³
